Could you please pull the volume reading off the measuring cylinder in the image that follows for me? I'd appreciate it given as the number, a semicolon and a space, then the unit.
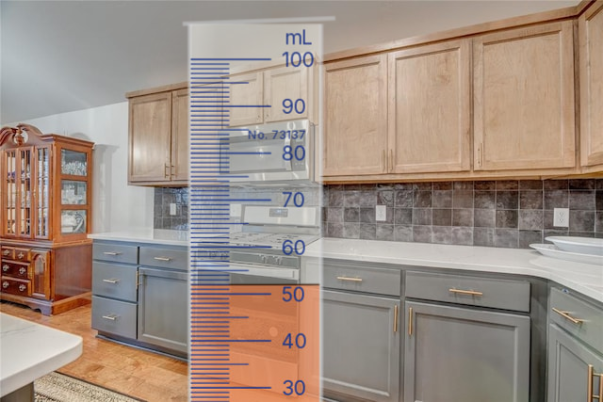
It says 52; mL
